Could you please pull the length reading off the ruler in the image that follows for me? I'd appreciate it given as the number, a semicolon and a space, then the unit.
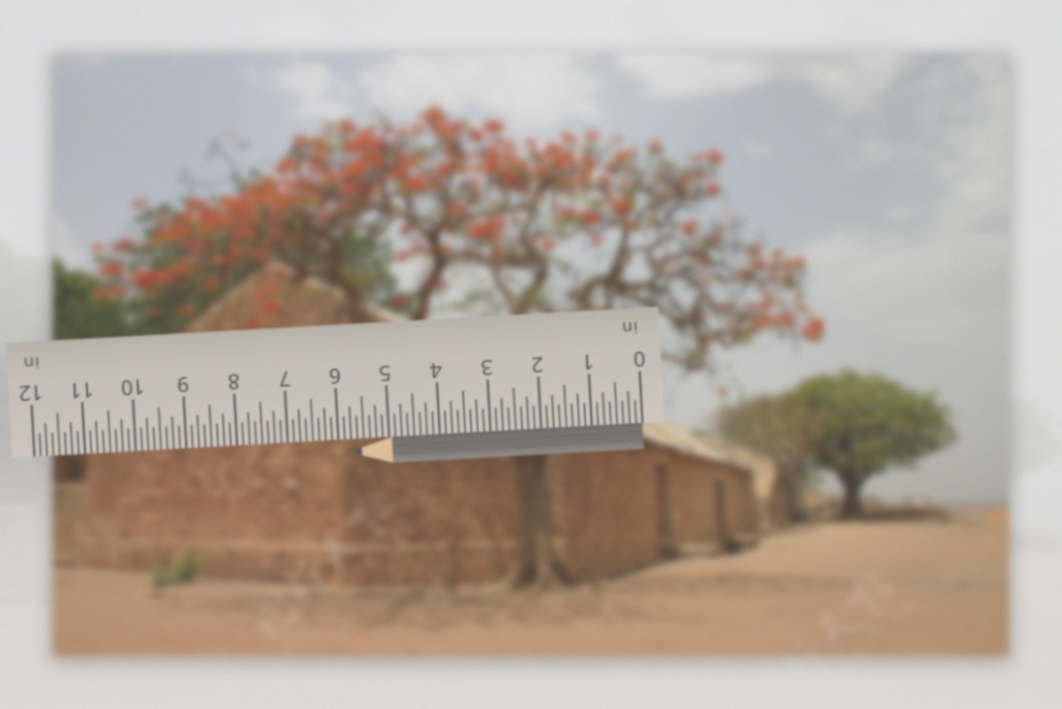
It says 5.75; in
